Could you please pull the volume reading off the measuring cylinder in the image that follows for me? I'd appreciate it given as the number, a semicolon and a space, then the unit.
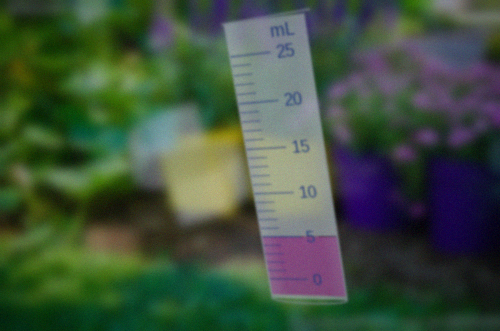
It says 5; mL
